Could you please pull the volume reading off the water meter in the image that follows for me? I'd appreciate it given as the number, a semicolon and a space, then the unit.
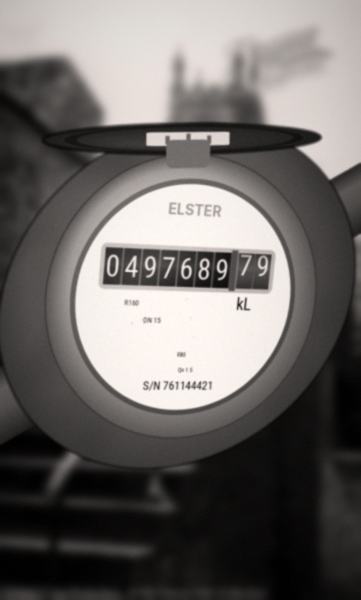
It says 497689.79; kL
